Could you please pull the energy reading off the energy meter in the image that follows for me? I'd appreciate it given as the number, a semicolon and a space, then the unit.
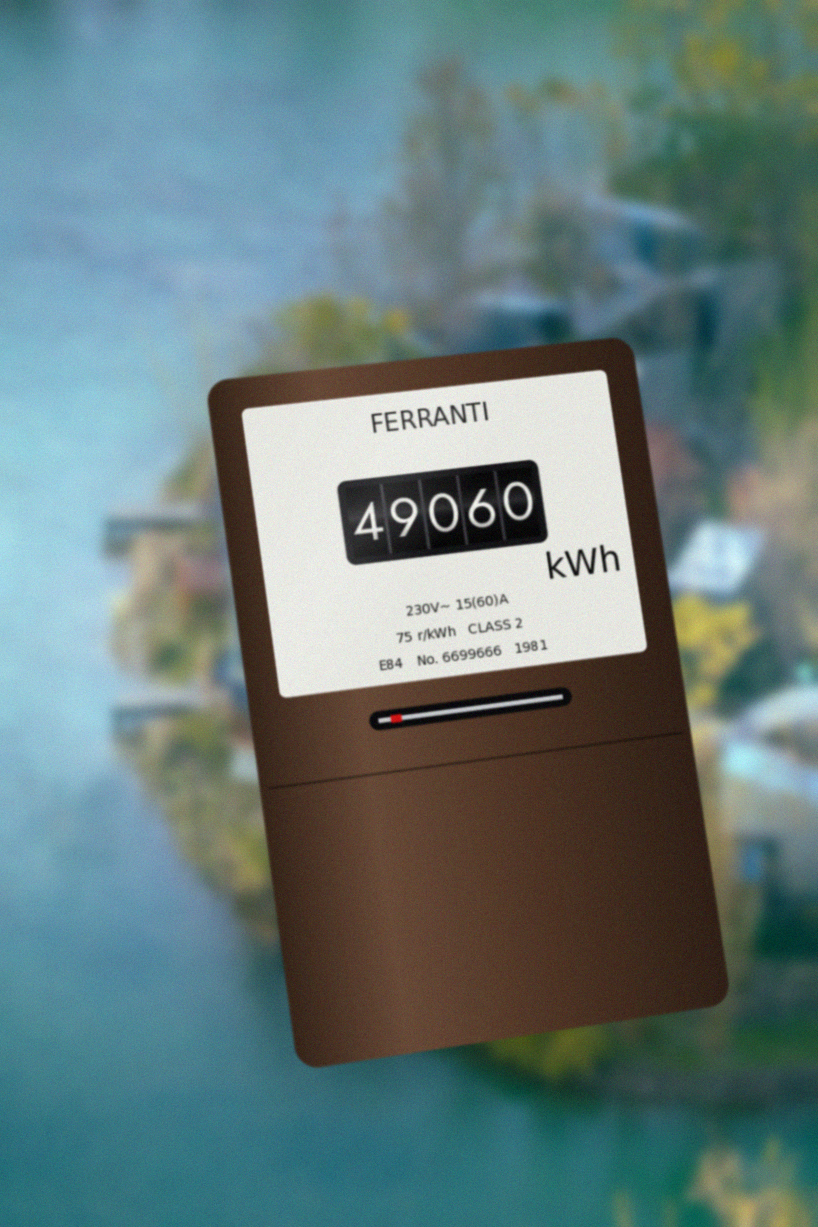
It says 49060; kWh
